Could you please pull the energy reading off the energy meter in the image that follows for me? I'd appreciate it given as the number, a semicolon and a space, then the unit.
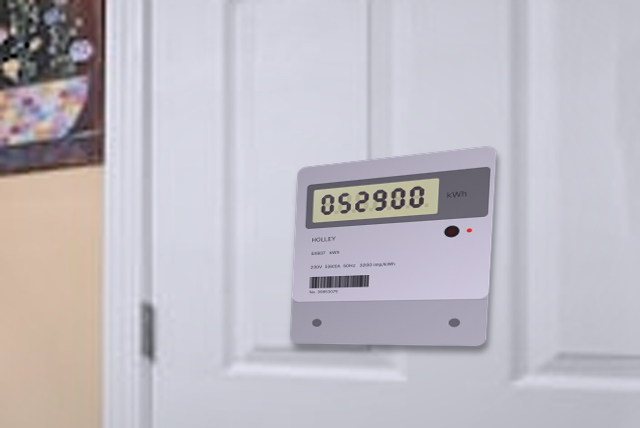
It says 52900; kWh
